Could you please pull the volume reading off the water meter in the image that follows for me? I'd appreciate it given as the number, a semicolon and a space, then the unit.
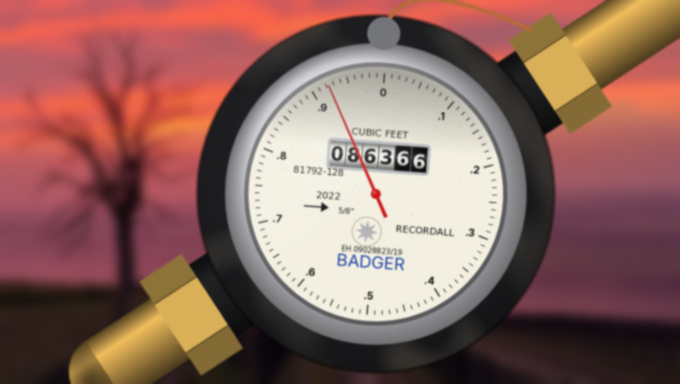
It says 86365.92; ft³
